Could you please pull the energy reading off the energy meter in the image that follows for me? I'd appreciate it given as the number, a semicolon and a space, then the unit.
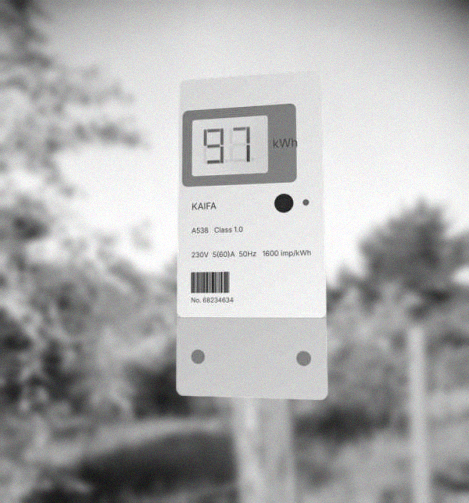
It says 97; kWh
